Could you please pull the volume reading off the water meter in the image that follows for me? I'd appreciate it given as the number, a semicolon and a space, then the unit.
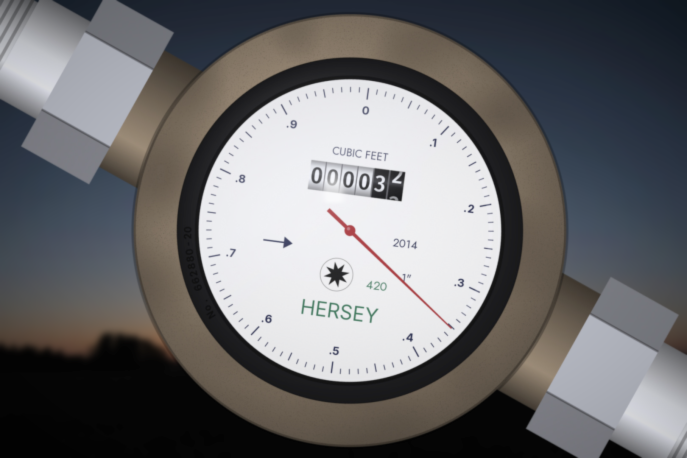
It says 32.35; ft³
